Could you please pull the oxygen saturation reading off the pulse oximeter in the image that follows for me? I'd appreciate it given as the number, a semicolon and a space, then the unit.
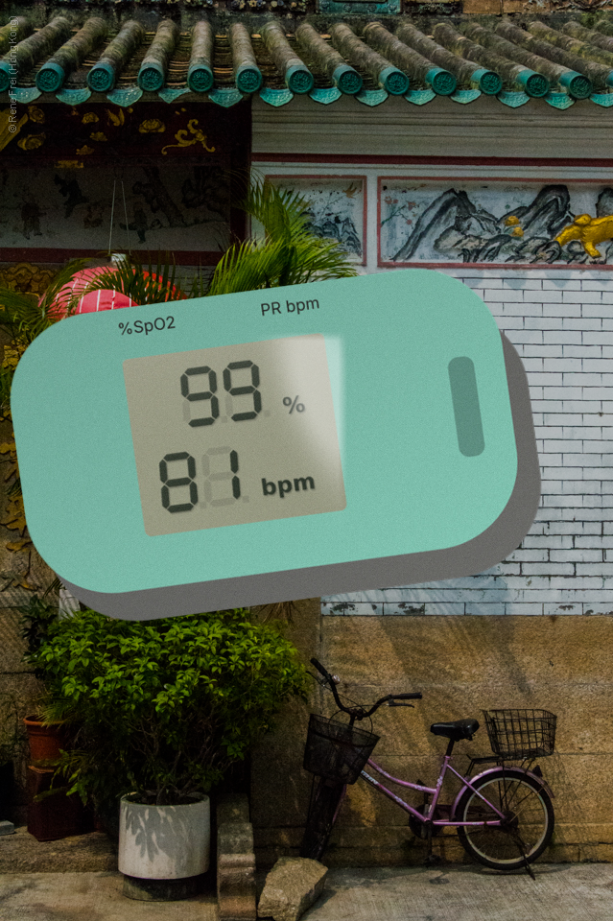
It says 99; %
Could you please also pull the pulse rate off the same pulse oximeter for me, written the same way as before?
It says 81; bpm
